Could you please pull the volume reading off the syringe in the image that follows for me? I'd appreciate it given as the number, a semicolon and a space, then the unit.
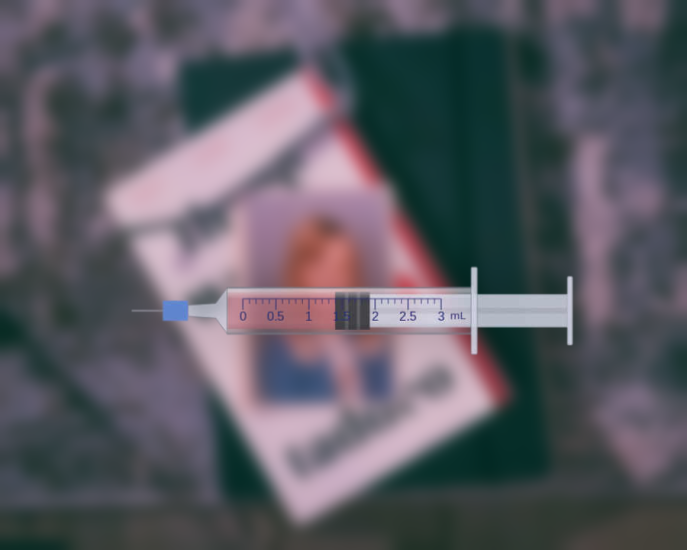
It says 1.4; mL
